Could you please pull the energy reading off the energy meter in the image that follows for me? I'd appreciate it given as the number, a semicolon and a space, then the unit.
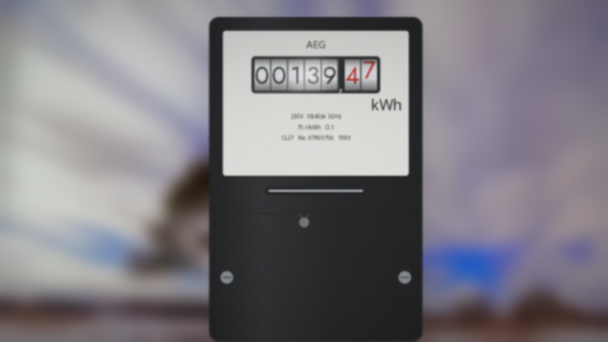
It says 139.47; kWh
